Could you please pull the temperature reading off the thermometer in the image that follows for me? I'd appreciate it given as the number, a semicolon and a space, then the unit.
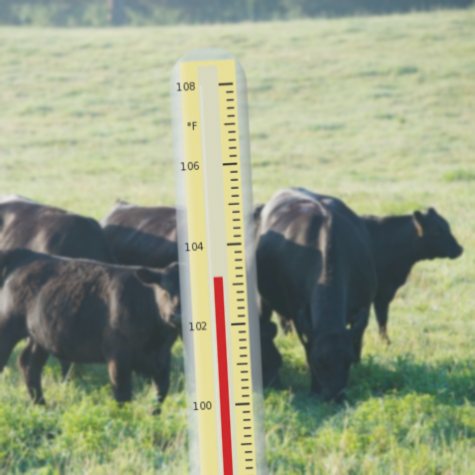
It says 103.2; °F
